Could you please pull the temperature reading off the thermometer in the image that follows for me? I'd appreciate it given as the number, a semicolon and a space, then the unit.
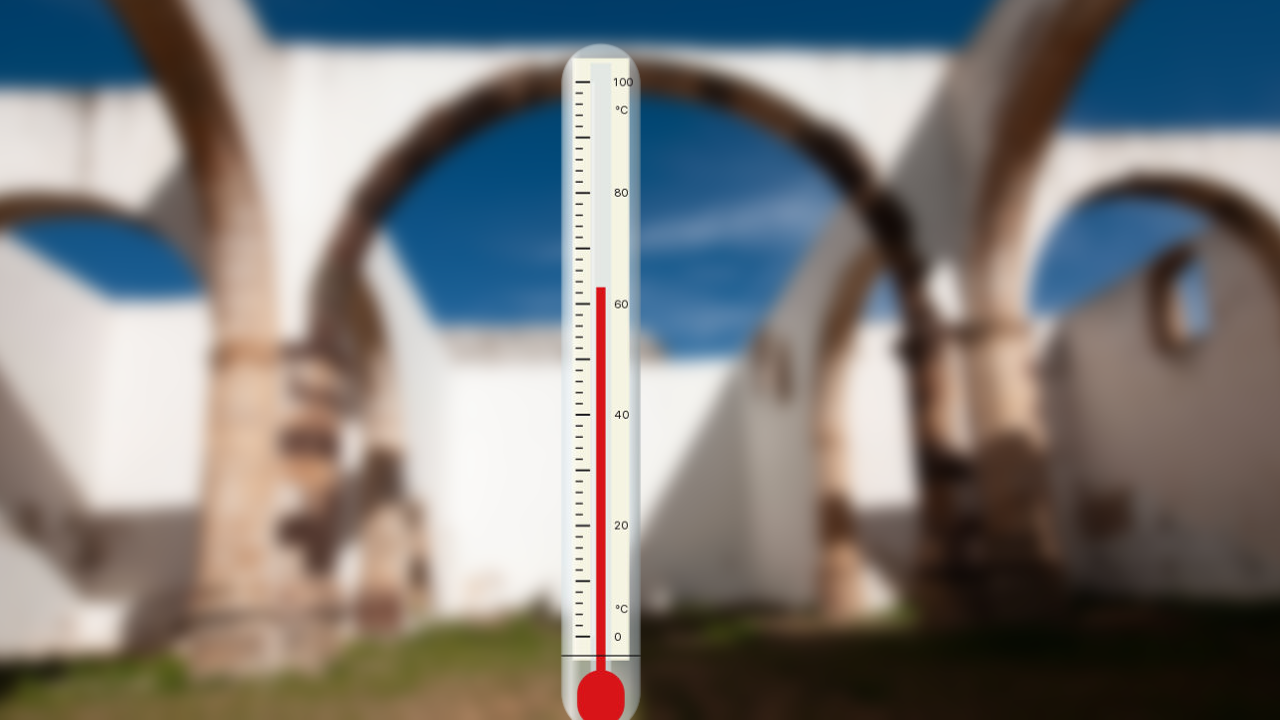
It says 63; °C
